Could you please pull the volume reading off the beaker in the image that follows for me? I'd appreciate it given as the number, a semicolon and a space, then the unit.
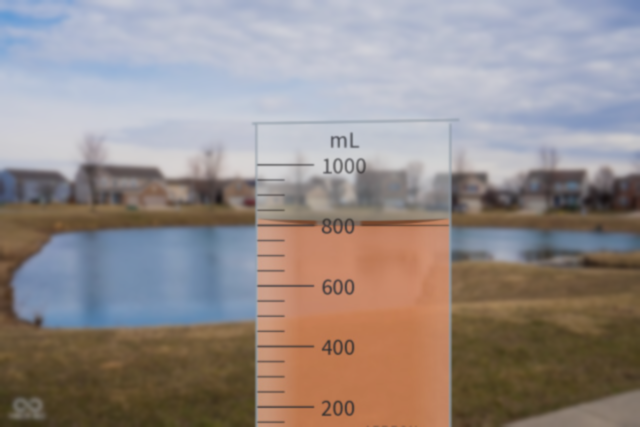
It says 800; mL
